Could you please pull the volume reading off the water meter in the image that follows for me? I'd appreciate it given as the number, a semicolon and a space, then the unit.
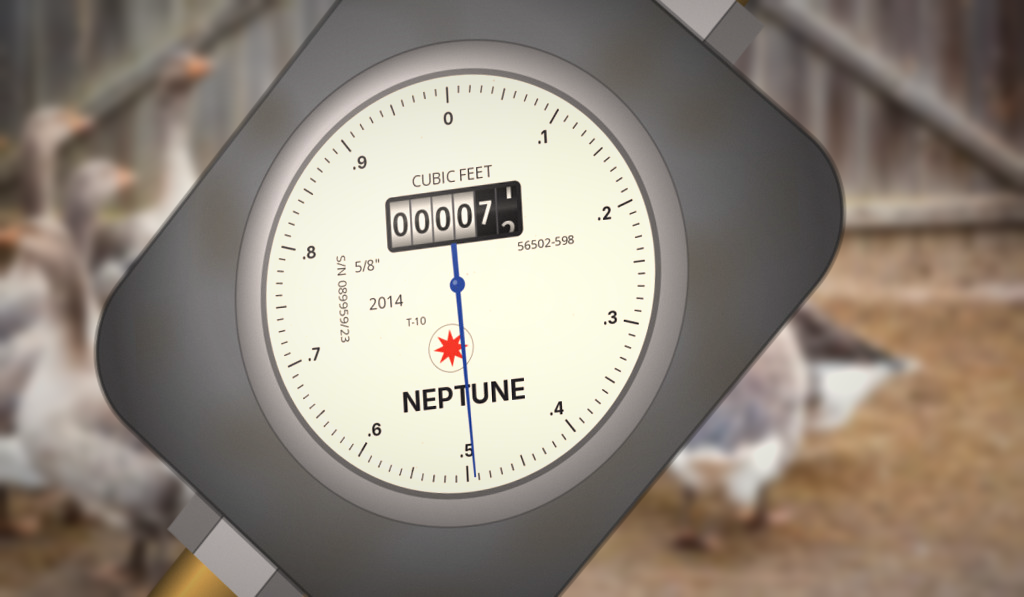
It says 71.49; ft³
